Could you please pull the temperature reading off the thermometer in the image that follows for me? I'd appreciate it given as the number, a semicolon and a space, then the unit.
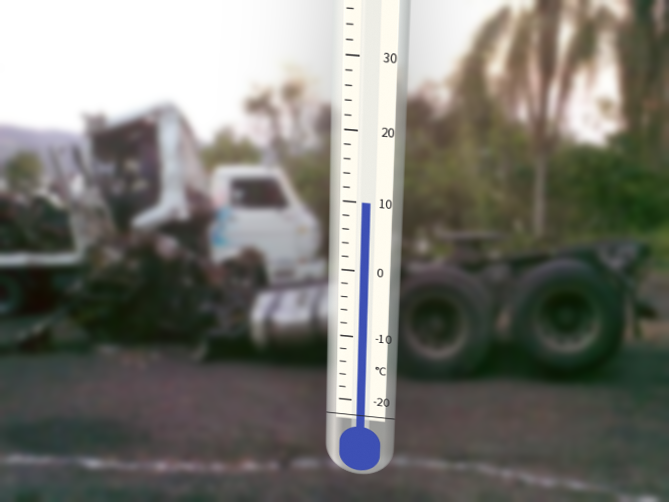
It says 10; °C
